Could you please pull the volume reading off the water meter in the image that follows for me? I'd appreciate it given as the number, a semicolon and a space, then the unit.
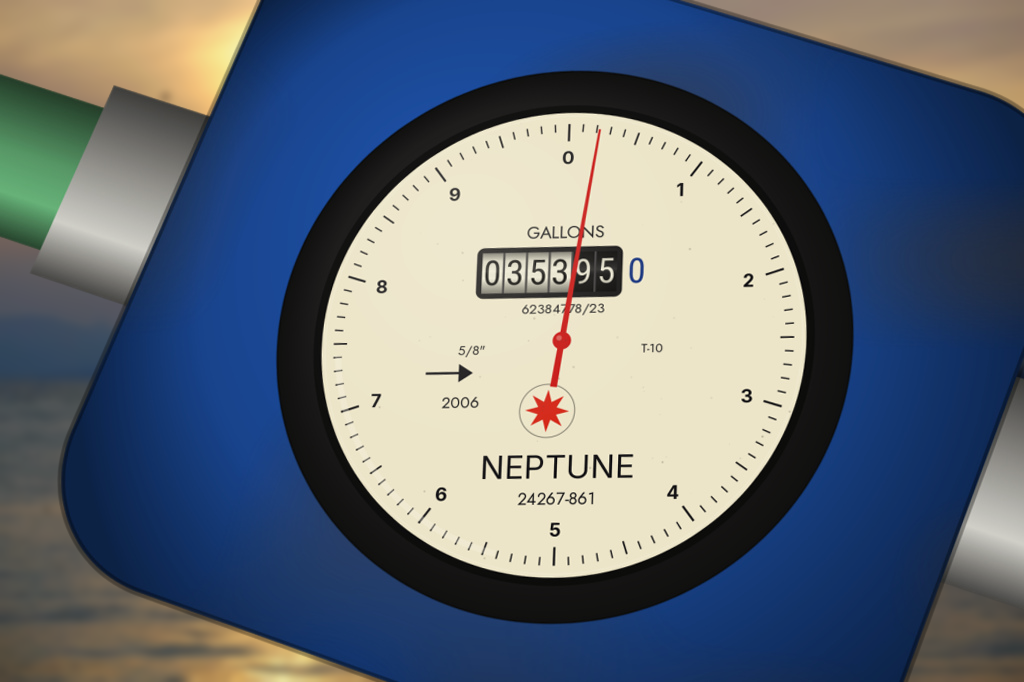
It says 353950.2; gal
